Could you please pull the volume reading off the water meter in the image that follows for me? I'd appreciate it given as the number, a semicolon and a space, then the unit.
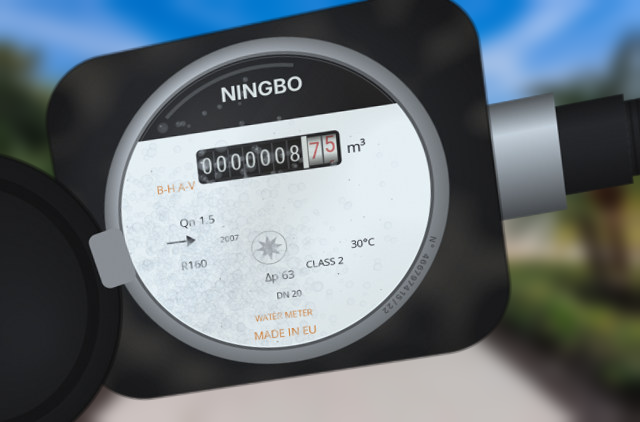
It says 8.75; m³
